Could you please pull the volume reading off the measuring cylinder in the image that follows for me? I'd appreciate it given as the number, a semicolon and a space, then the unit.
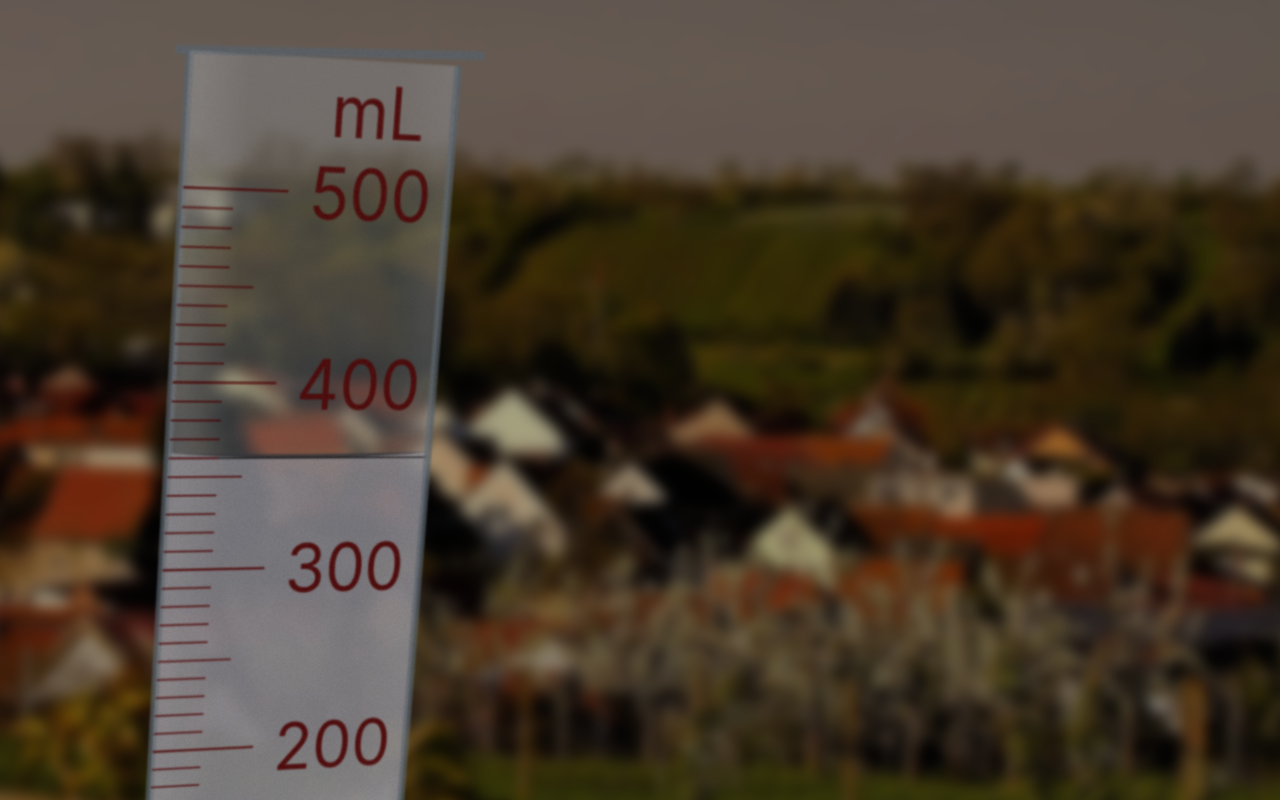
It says 360; mL
